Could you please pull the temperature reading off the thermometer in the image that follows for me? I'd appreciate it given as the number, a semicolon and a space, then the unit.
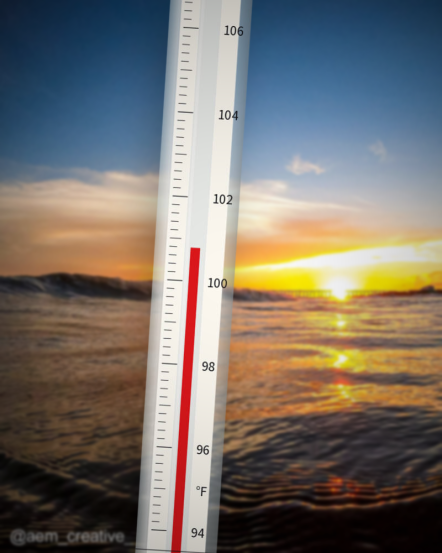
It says 100.8; °F
